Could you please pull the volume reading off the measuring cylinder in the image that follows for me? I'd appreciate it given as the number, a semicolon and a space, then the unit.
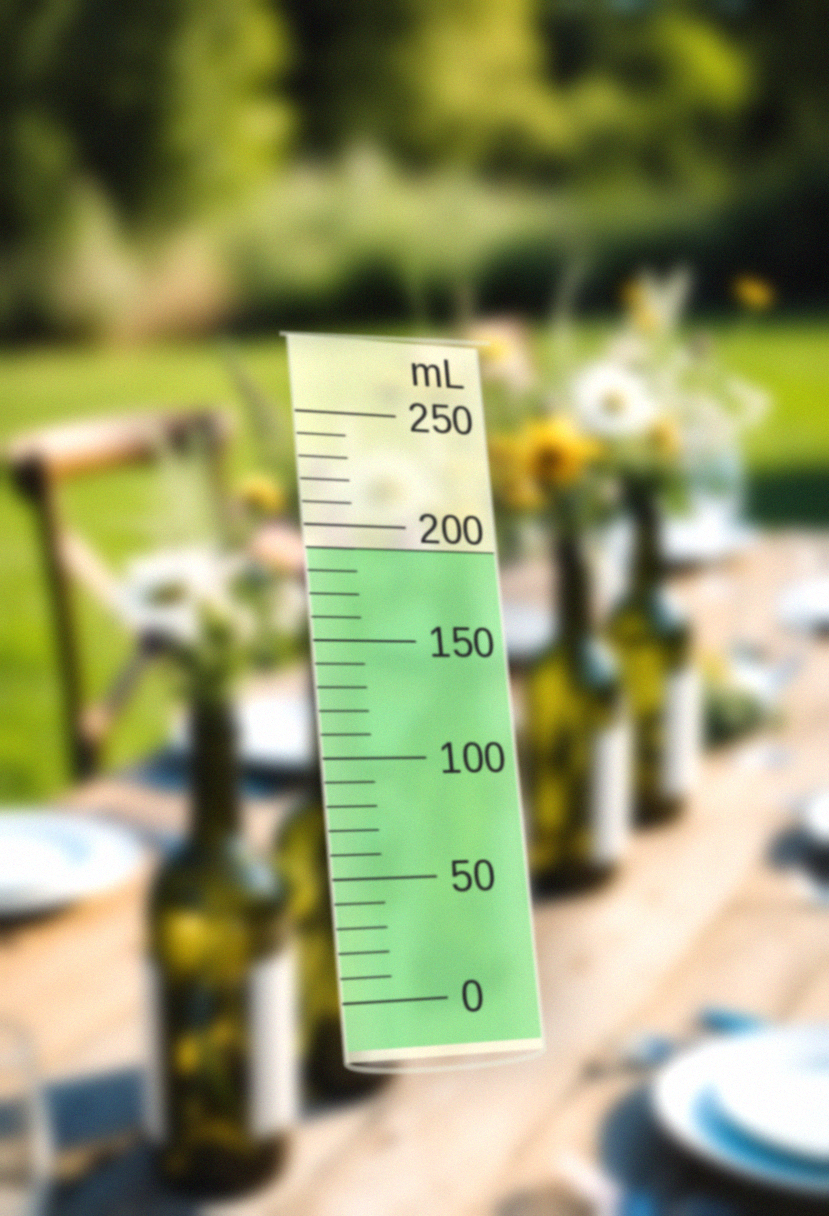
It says 190; mL
